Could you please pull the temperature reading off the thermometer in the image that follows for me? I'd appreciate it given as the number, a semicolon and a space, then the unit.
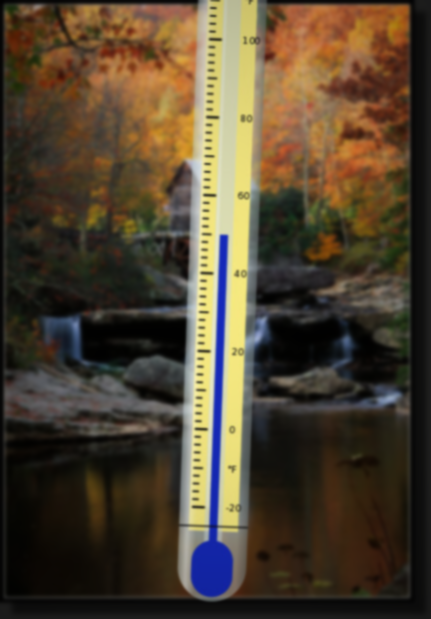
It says 50; °F
